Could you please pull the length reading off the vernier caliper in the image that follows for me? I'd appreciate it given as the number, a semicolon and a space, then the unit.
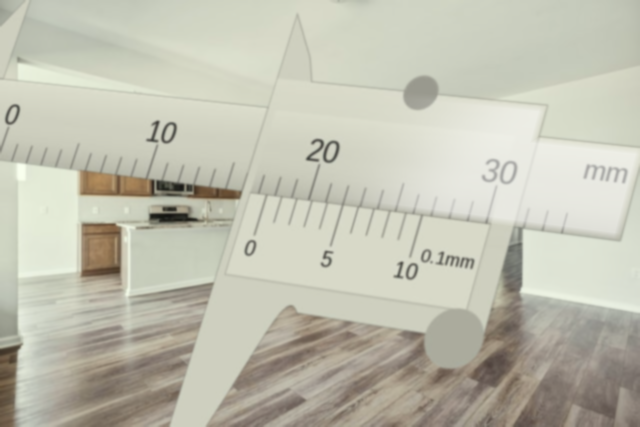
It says 17.5; mm
